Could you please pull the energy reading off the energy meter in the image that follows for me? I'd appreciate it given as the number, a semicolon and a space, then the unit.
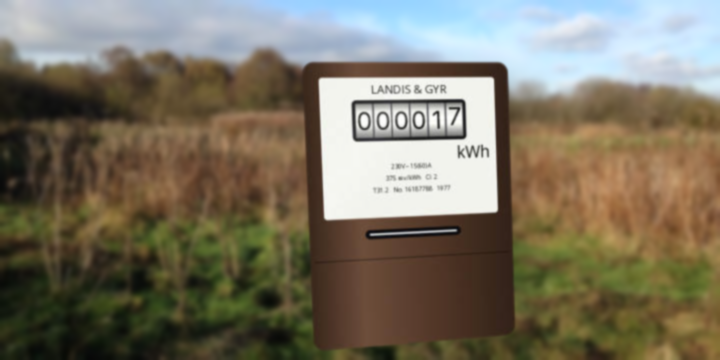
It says 17; kWh
